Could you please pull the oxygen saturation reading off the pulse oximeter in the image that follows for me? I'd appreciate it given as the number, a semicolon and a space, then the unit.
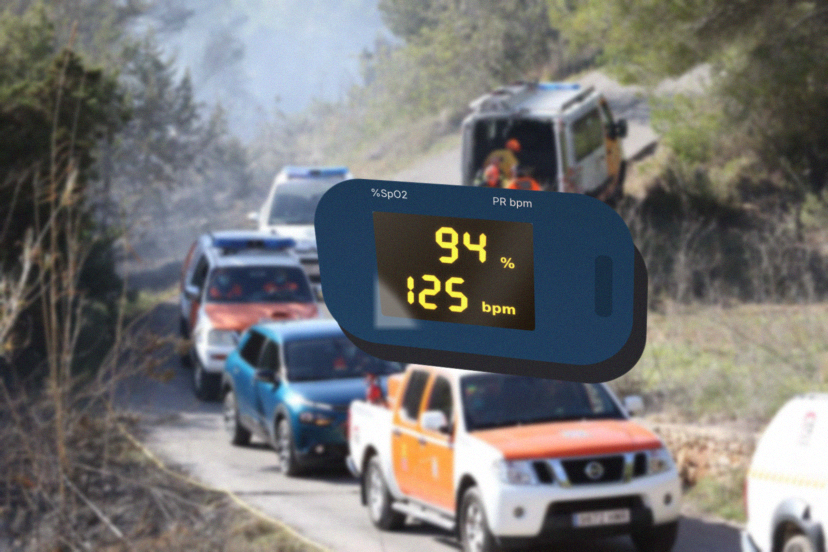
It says 94; %
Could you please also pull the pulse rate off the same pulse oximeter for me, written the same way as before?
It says 125; bpm
